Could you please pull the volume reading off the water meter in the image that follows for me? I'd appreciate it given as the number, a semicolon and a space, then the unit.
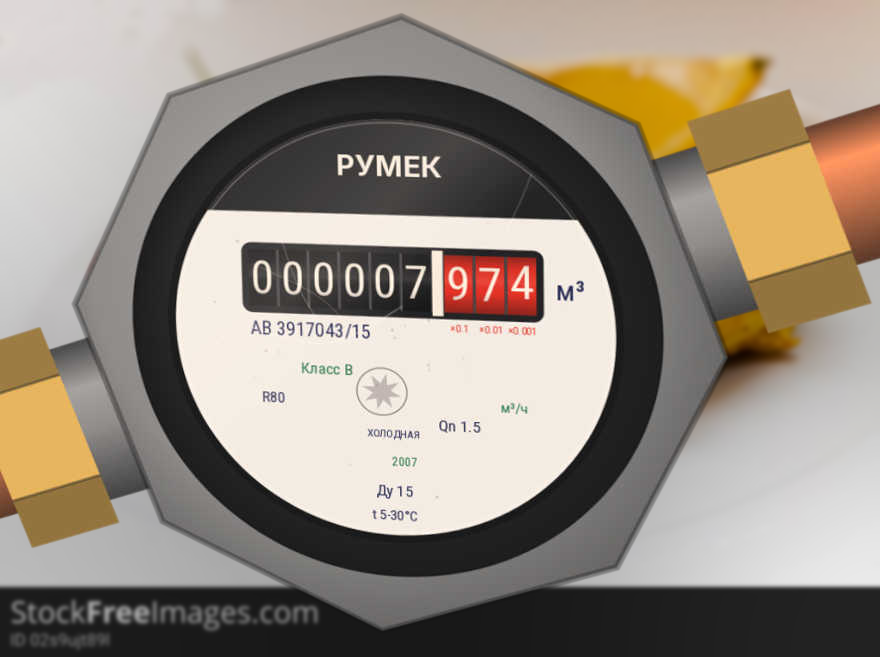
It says 7.974; m³
